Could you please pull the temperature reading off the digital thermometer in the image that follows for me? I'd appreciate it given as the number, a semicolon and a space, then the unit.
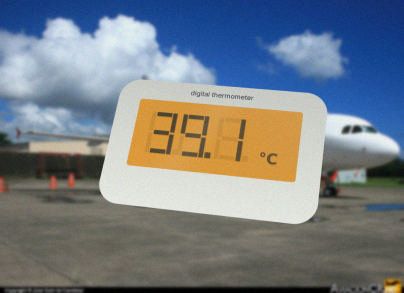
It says 39.1; °C
